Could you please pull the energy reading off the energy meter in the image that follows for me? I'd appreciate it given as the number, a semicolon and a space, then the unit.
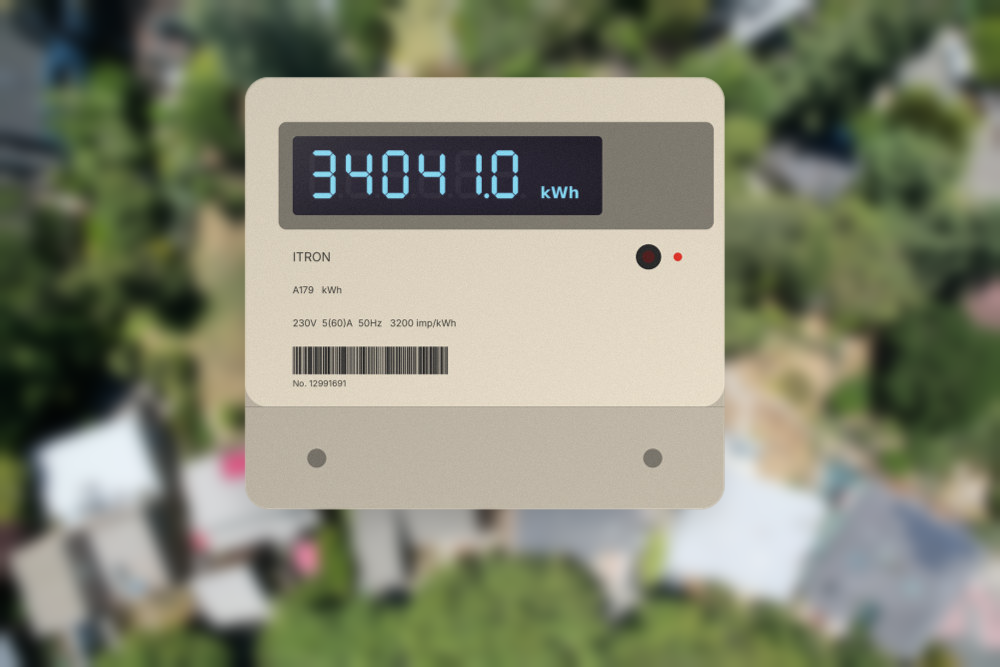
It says 34041.0; kWh
